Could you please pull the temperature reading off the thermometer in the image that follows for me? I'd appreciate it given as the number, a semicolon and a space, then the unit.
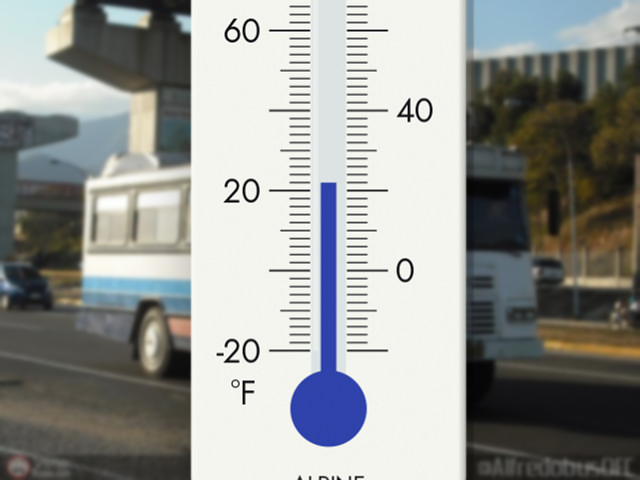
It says 22; °F
